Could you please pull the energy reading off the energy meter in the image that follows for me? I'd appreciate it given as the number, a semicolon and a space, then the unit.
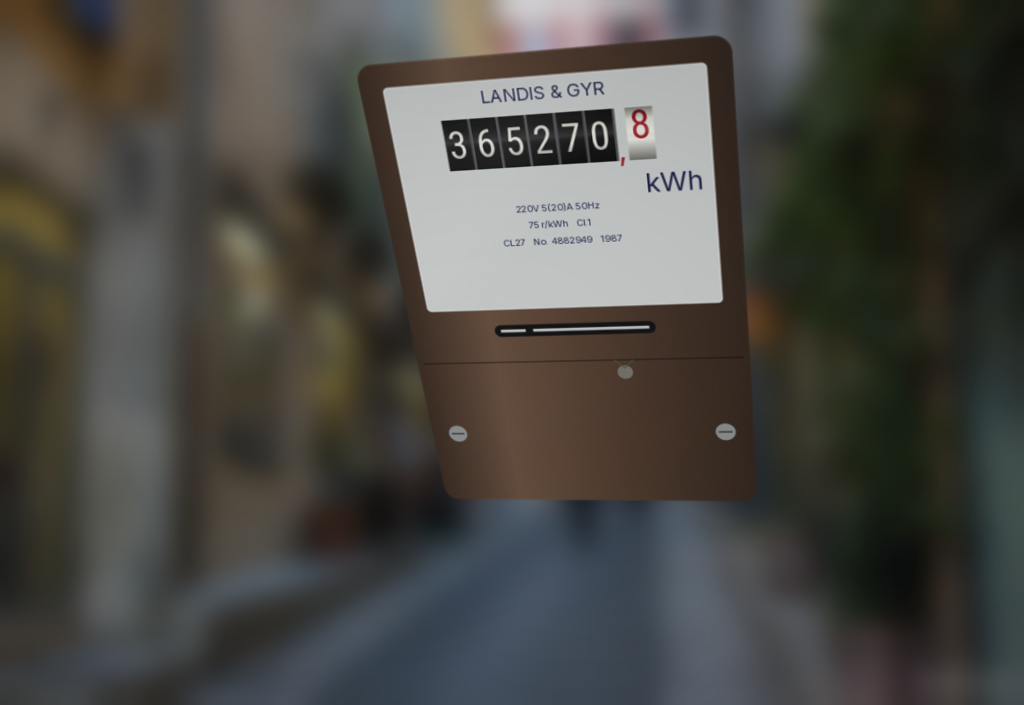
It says 365270.8; kWh
